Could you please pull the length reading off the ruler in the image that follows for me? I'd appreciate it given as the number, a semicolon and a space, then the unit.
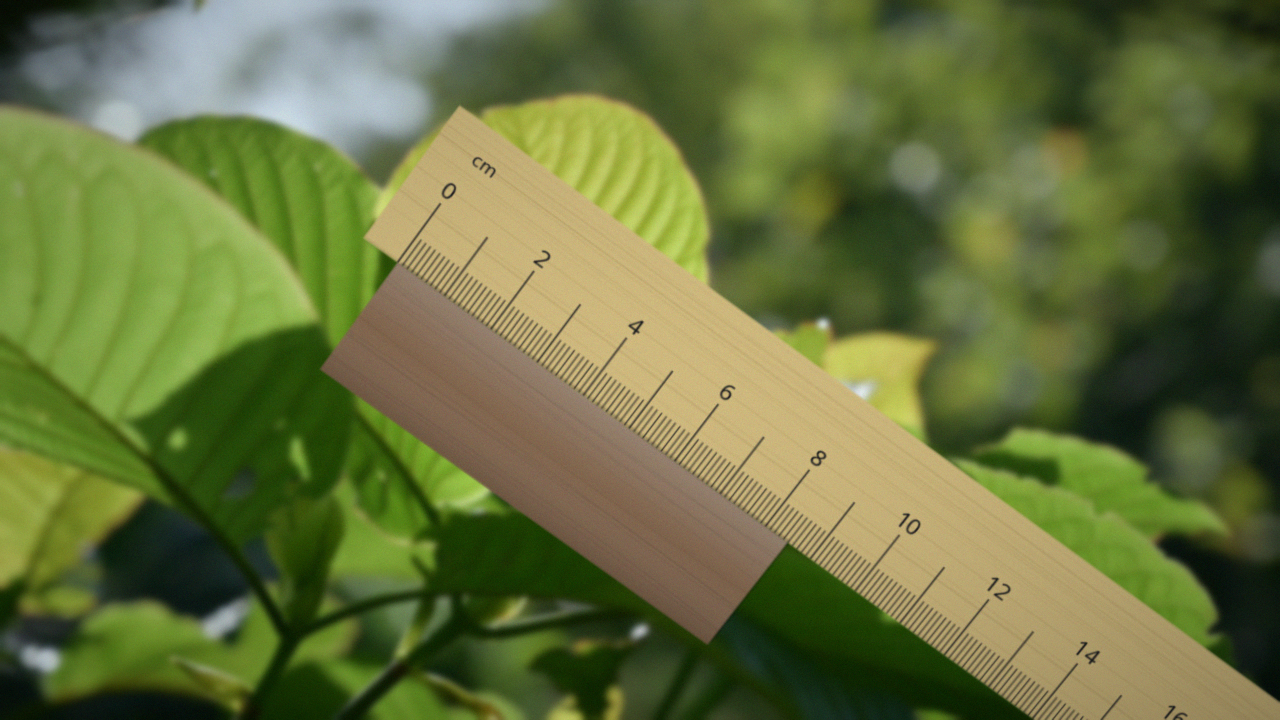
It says 8.5; cm
